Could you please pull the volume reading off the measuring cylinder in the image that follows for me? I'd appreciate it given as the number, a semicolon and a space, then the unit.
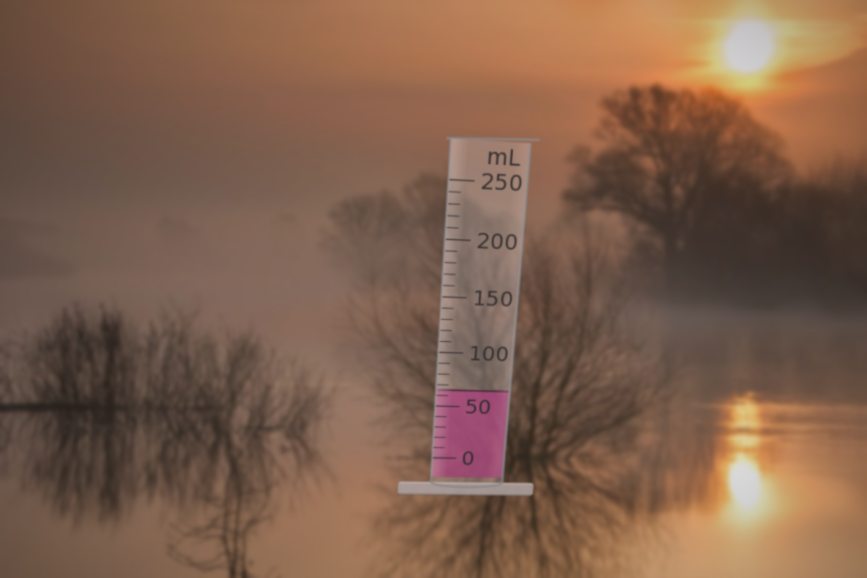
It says 65; mL
